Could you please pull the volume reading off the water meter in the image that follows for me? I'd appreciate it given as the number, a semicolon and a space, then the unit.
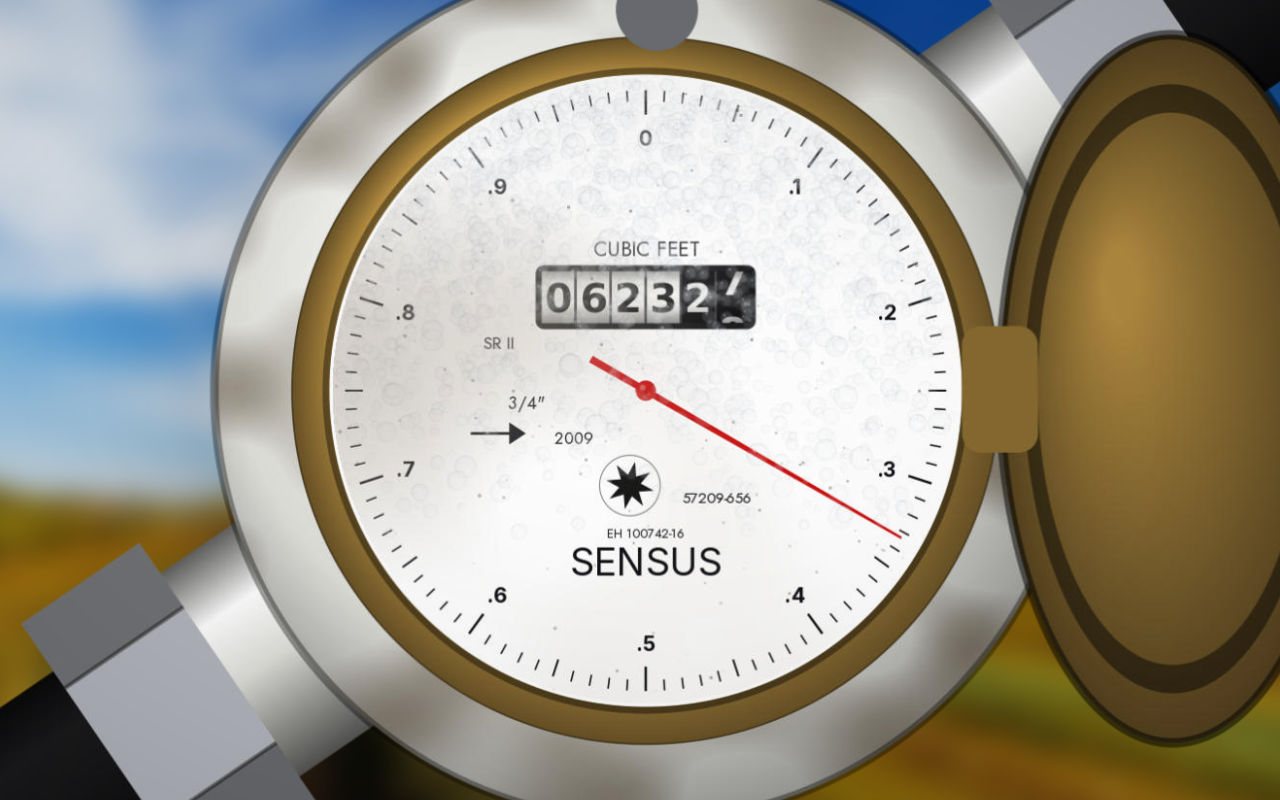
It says 62327.33; ft³
